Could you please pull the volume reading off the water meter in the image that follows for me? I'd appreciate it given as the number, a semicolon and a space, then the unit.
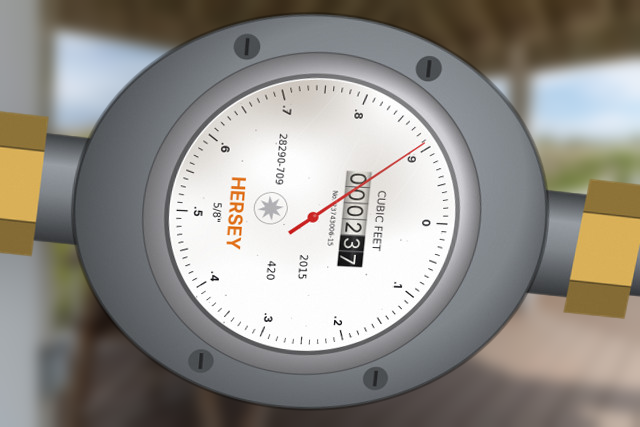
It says 236.89; ft³
